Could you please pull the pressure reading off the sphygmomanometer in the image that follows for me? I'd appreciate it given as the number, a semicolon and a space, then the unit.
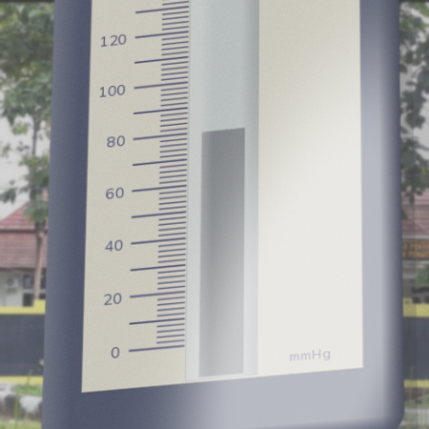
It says 80; mmHg
